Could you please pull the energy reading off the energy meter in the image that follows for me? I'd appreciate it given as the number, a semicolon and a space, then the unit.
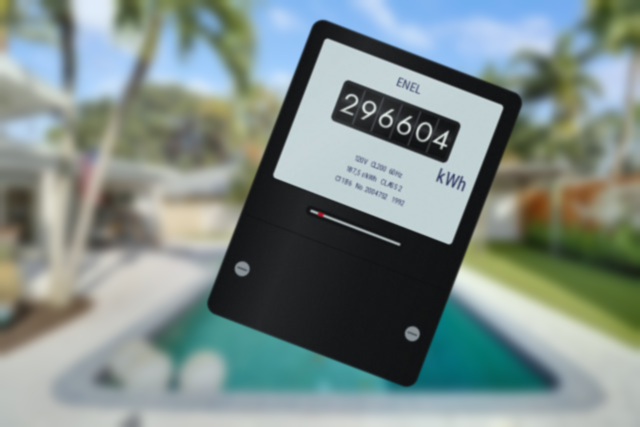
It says 296604; kWh
